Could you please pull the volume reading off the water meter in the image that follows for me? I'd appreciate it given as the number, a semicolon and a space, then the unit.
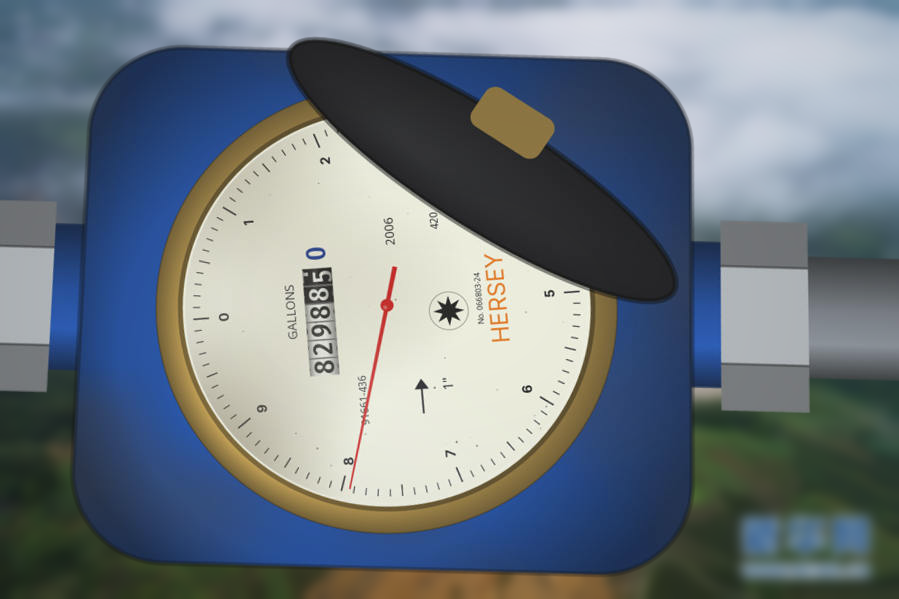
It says 8298847.9; gal
